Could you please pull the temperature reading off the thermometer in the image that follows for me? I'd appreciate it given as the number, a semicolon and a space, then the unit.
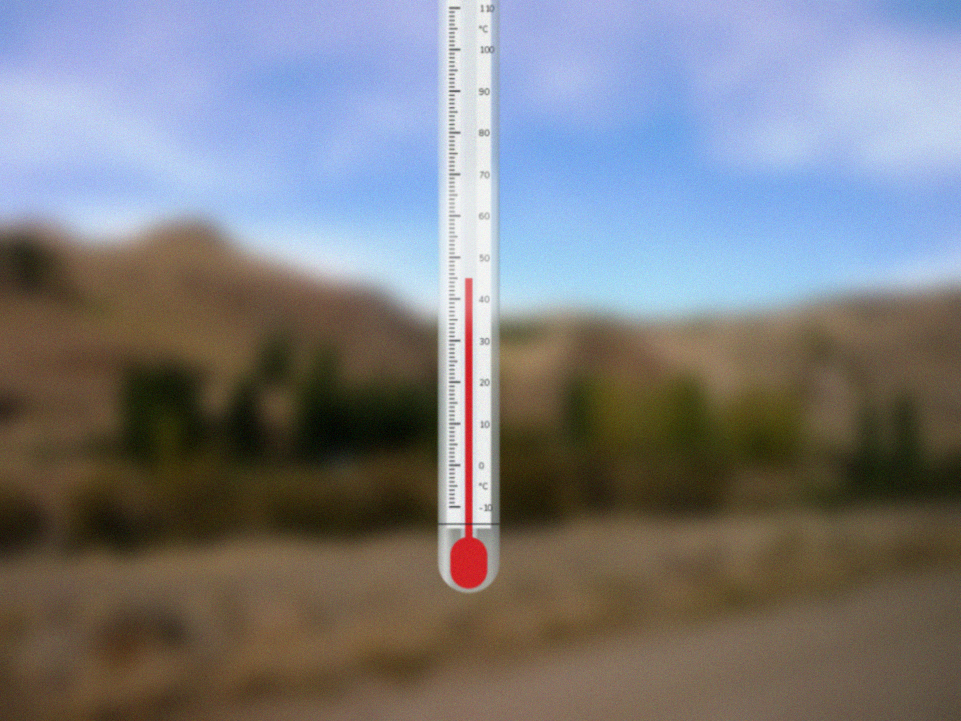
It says 45; °C
